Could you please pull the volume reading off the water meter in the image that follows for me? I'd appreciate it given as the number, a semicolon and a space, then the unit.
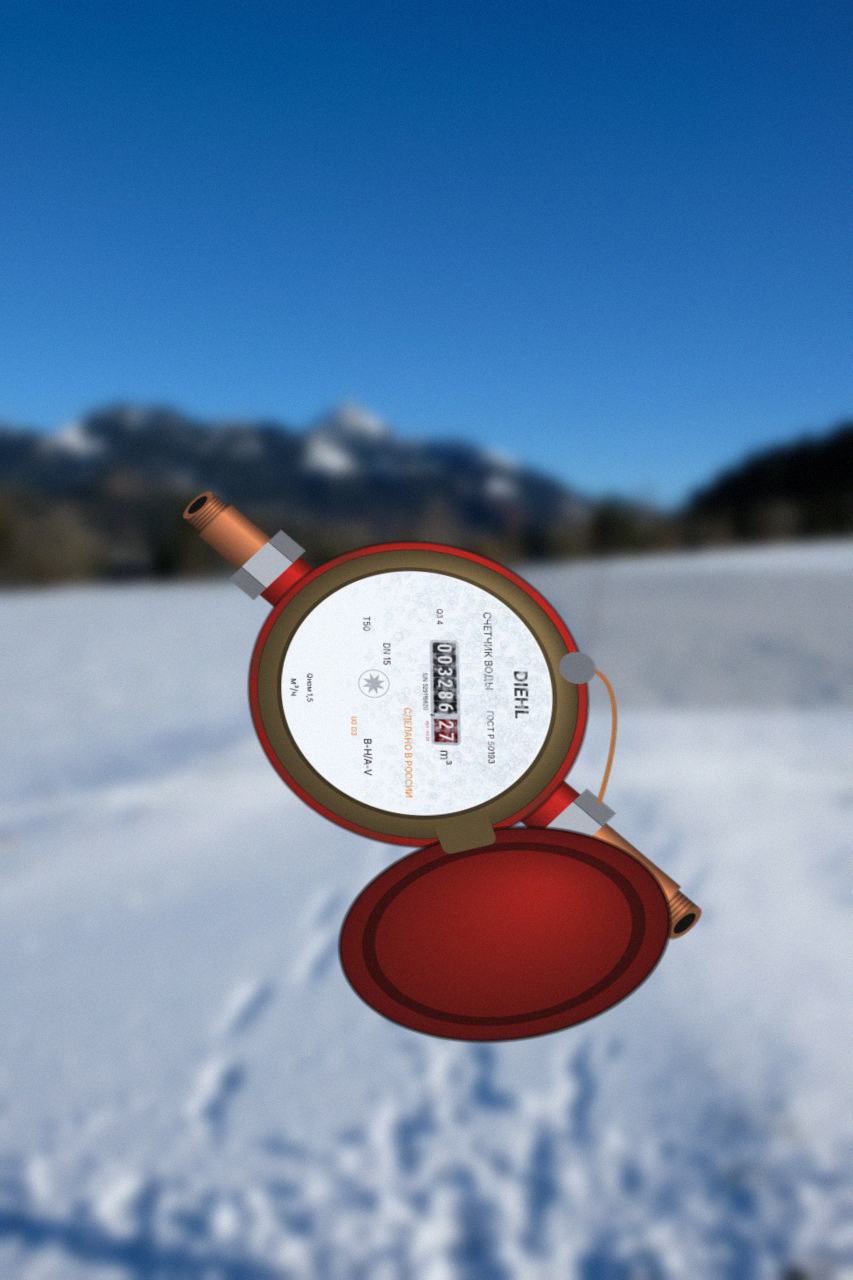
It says 3286.27; m³
